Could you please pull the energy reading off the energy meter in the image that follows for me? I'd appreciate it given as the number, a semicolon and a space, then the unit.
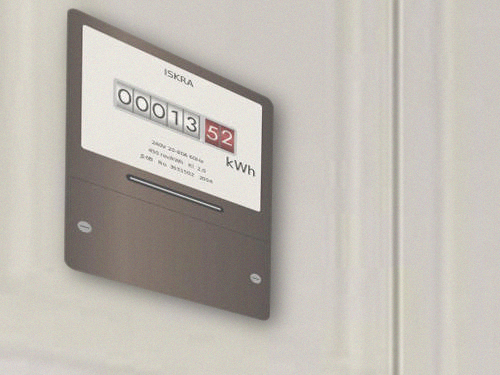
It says 13.52; kWh
